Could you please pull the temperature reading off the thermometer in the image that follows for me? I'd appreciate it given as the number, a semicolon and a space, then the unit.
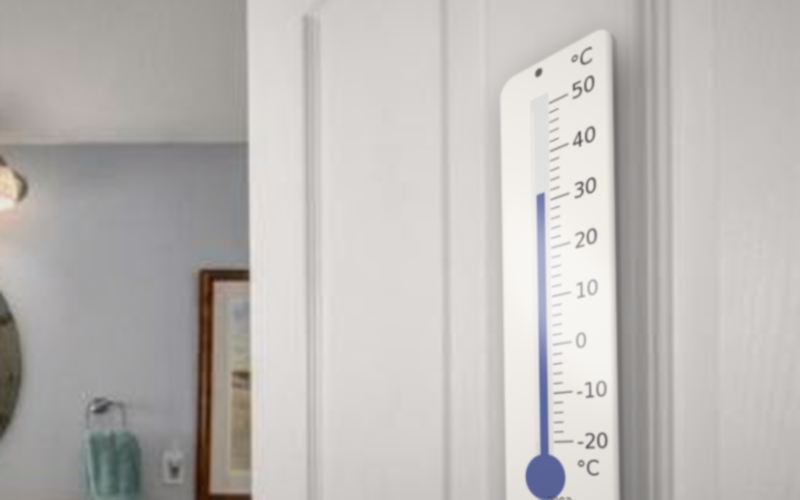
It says 32; °C
